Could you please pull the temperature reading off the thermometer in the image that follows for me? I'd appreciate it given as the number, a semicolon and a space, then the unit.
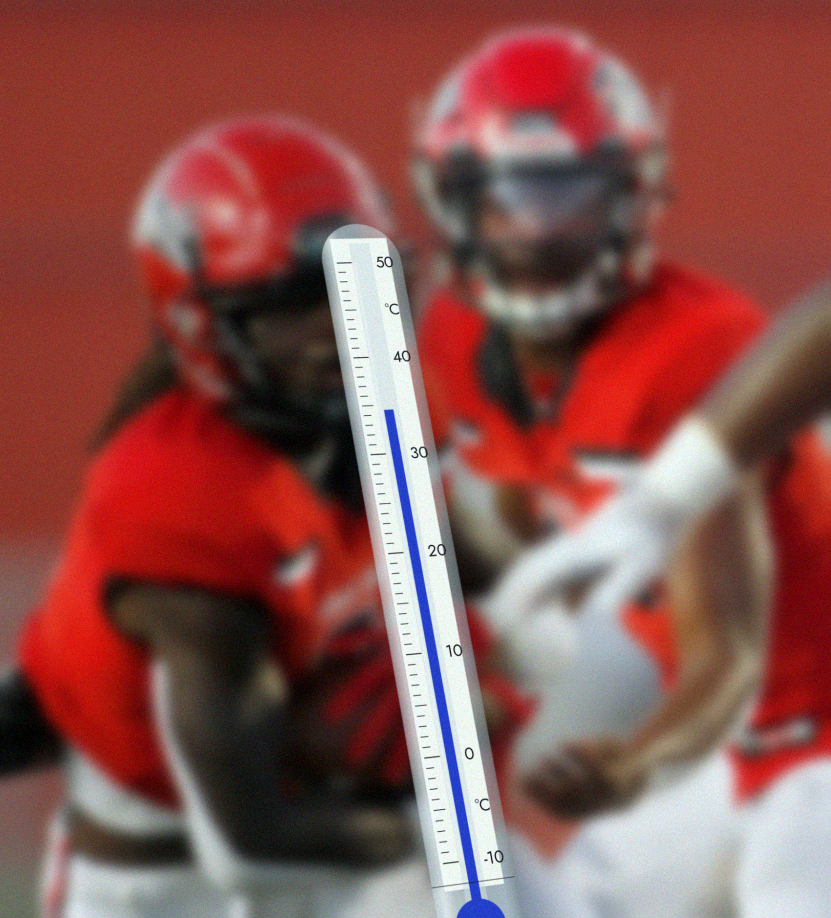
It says 34.5; °C
